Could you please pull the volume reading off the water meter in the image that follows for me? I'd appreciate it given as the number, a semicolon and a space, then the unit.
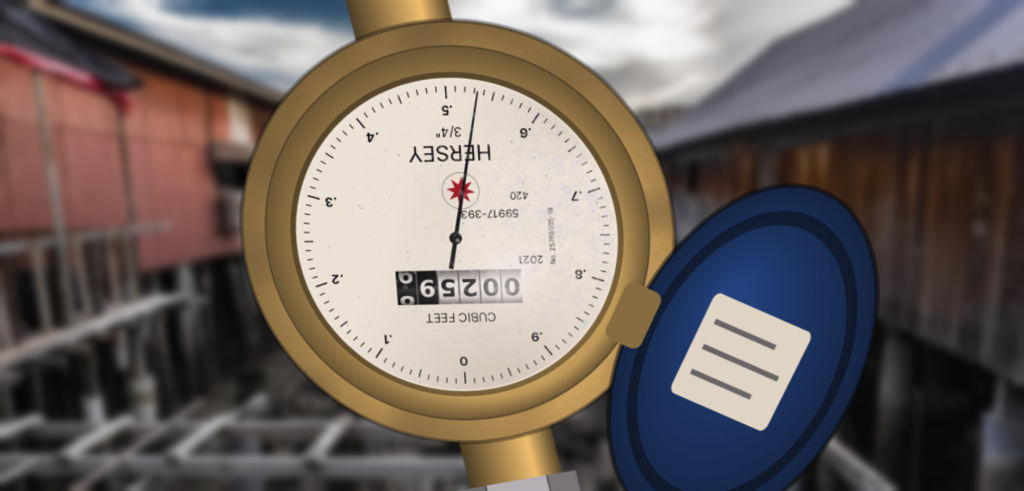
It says 2598.53; ft³
